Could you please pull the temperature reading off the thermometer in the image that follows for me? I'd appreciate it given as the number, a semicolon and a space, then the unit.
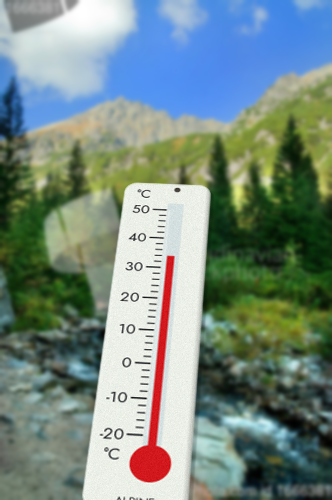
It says 34; °C
